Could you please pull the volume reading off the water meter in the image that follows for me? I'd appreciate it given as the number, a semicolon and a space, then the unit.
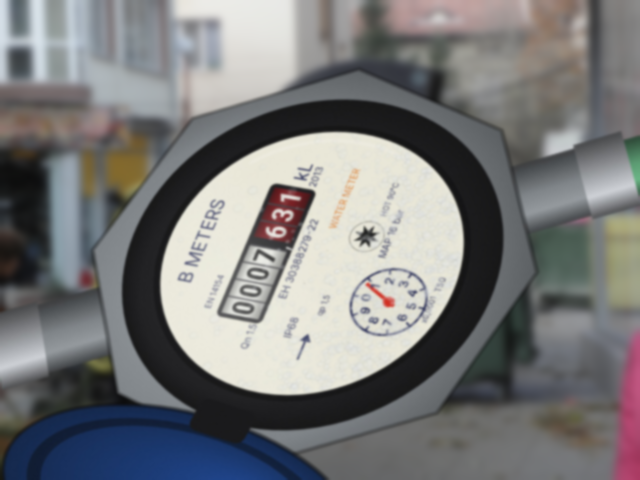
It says 7.6310; kL
